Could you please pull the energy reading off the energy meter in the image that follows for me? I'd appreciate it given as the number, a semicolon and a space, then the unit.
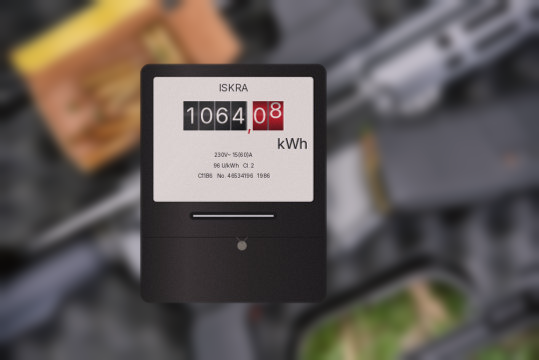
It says 1064.08; kWh
